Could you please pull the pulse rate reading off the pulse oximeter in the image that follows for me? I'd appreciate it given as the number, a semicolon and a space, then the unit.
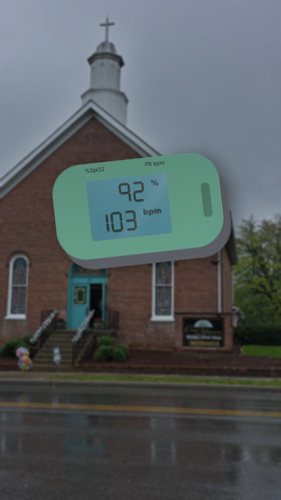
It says 103; bpm
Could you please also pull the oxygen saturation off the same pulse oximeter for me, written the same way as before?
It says 92; %
